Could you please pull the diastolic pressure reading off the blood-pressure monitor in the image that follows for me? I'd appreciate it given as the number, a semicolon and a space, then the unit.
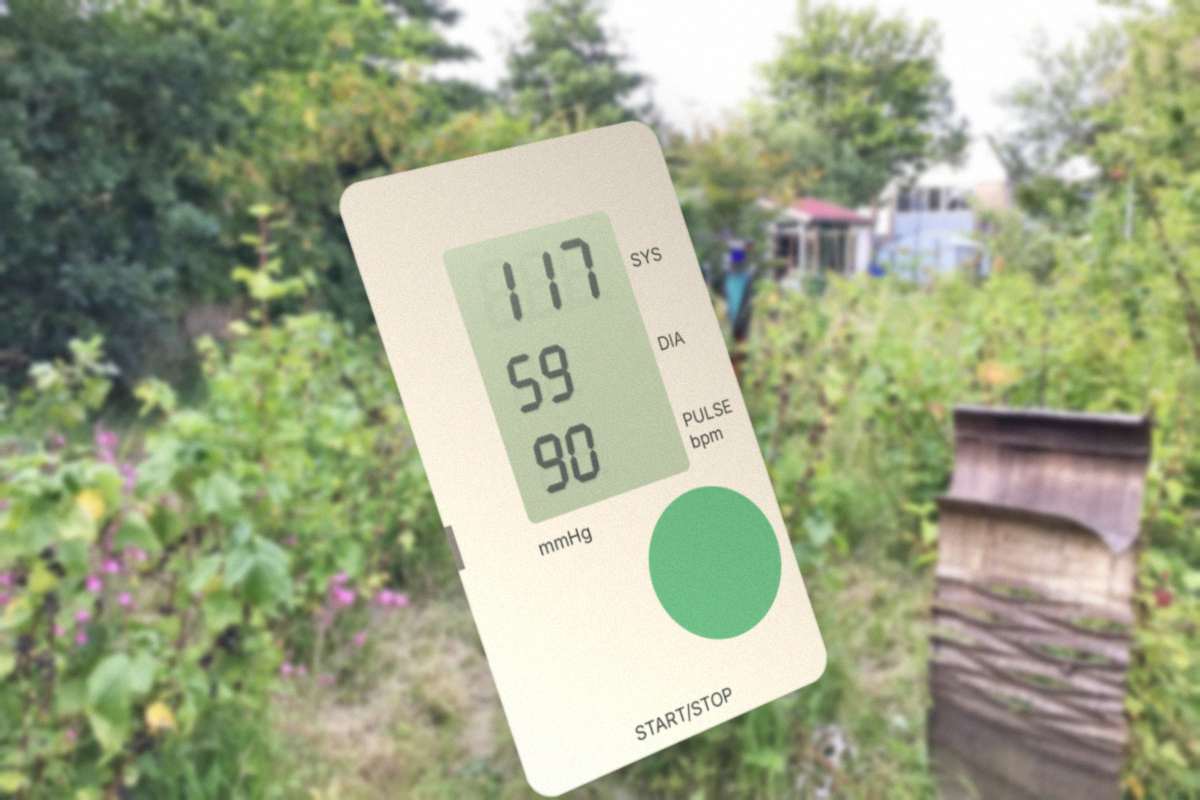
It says 59; mmHg
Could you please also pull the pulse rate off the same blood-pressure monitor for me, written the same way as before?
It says 90; bpm
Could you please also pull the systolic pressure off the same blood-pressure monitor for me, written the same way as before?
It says 117; mmHg
